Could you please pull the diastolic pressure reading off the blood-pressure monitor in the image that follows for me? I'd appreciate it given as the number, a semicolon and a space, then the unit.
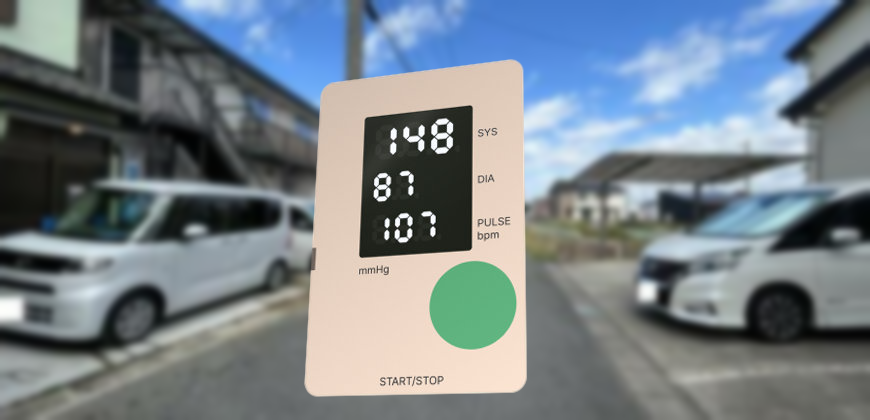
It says 87; mmHg
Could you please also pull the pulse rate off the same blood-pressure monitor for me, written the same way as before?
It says 107; bpm
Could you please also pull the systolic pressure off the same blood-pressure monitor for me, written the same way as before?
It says 148; mmHg
